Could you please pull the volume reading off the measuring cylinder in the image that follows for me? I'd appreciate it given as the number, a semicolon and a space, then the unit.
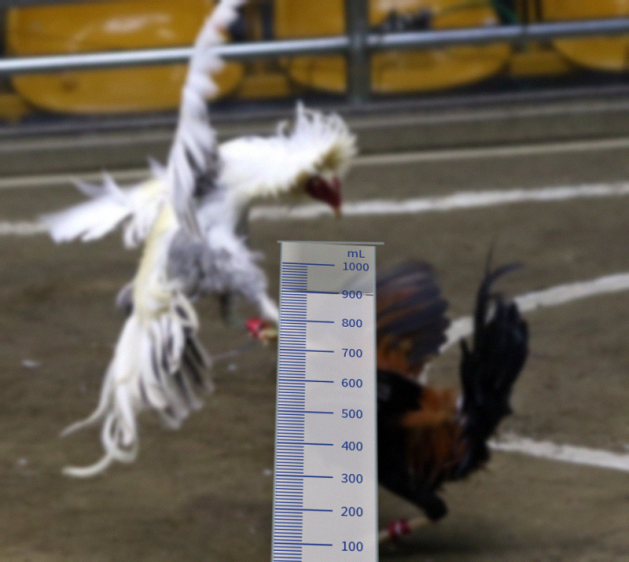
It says 900; mL
